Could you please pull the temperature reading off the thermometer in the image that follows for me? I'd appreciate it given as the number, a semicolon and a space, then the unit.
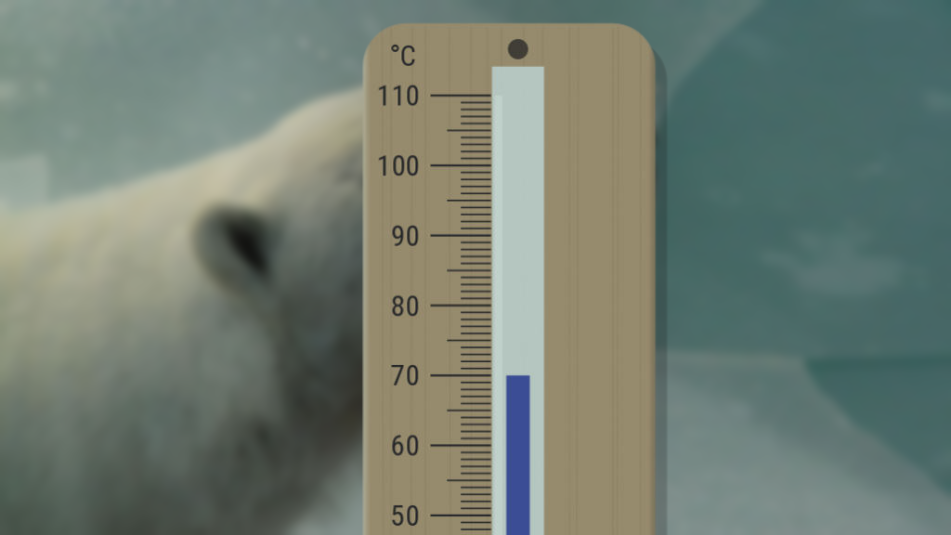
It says 70; °C
